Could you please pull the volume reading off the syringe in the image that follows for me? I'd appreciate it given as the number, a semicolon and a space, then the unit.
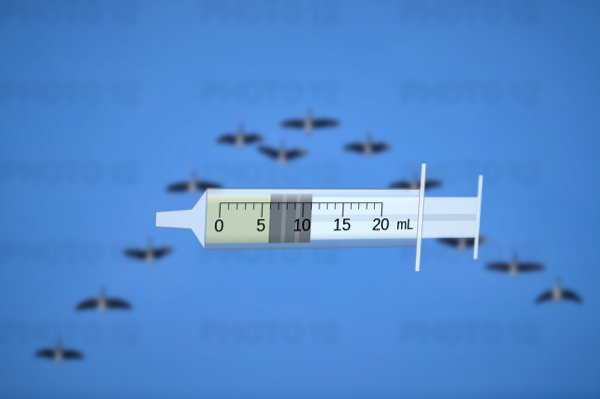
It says 6; mL
